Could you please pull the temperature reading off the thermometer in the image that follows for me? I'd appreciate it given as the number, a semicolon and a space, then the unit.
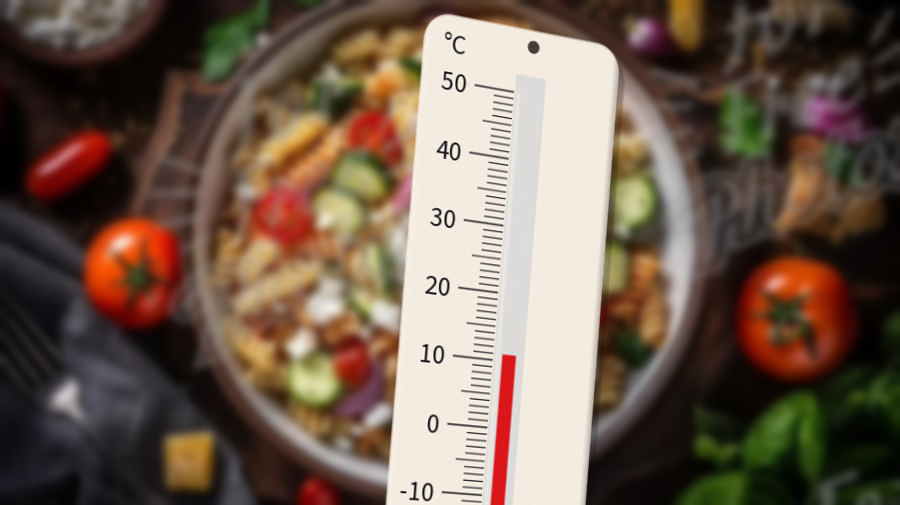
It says 11; °C
